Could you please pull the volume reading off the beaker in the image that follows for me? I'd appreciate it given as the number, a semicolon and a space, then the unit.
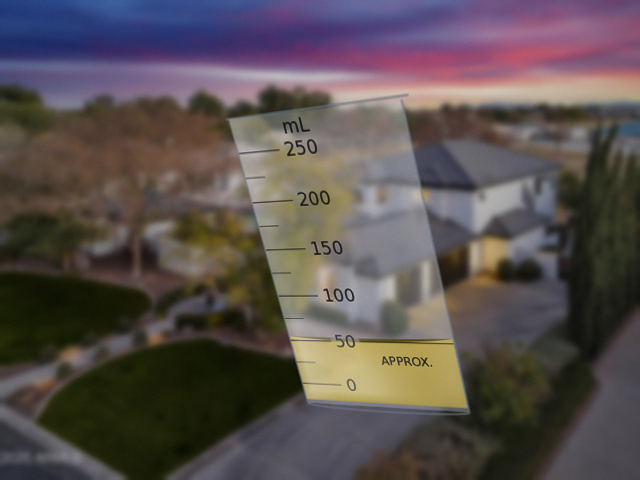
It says 50; mL
